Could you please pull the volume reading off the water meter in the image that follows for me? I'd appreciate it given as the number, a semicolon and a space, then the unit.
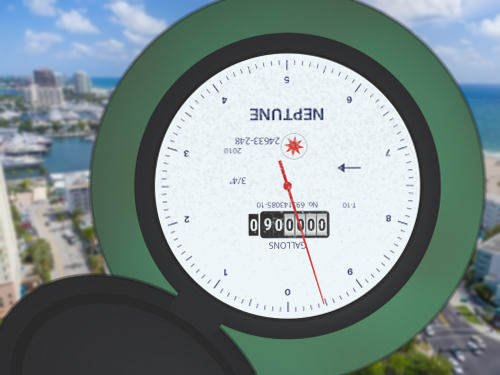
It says 59.5; gal
